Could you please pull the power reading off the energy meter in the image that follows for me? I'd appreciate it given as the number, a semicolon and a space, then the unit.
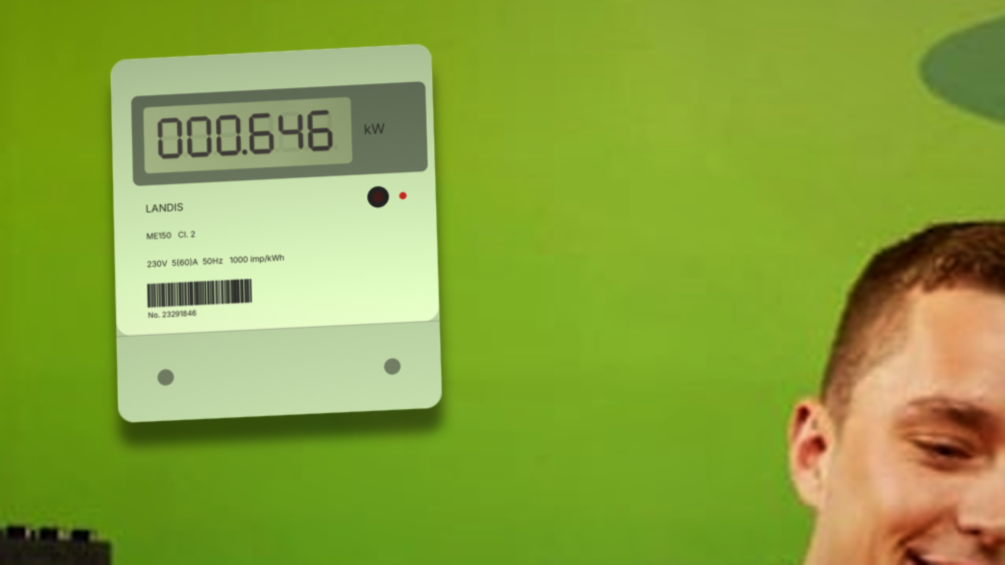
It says 0.646; kW
